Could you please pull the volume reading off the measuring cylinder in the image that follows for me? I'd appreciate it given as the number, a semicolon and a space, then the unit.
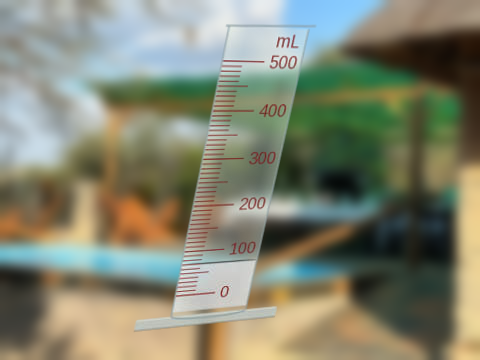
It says 70; mL
